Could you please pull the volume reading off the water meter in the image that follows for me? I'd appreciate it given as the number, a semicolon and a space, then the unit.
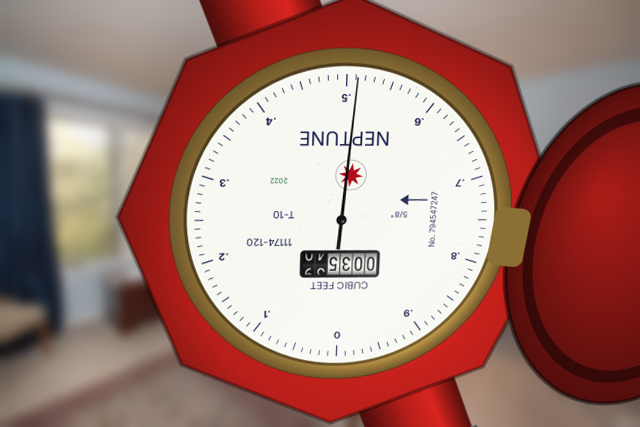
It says 3539.51; ft³
